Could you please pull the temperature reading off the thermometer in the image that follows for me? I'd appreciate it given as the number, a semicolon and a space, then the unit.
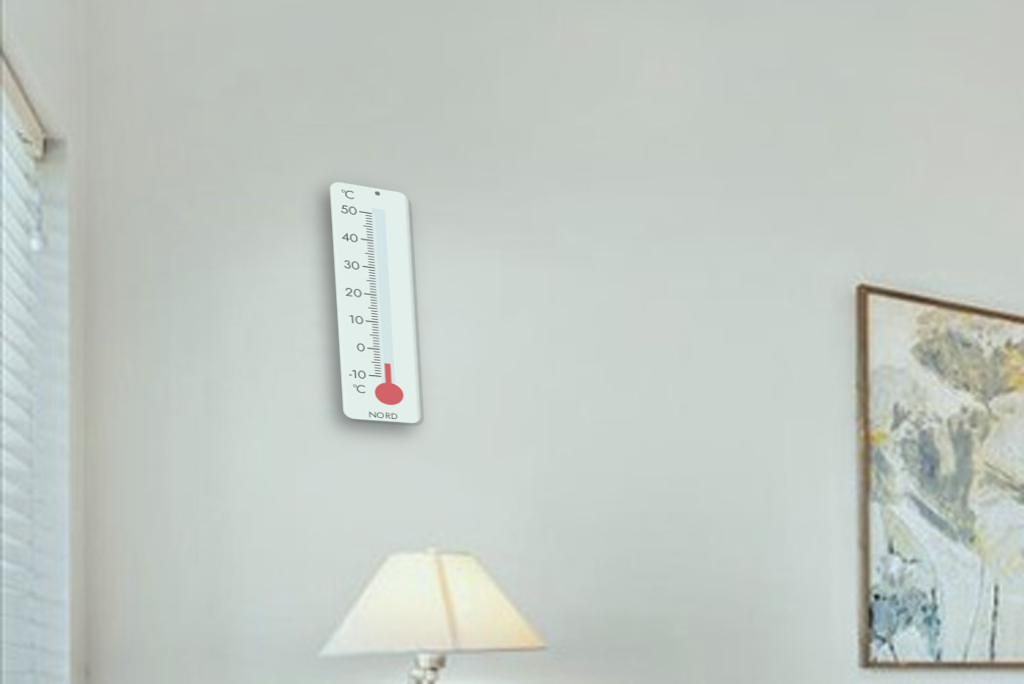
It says -5; °C
